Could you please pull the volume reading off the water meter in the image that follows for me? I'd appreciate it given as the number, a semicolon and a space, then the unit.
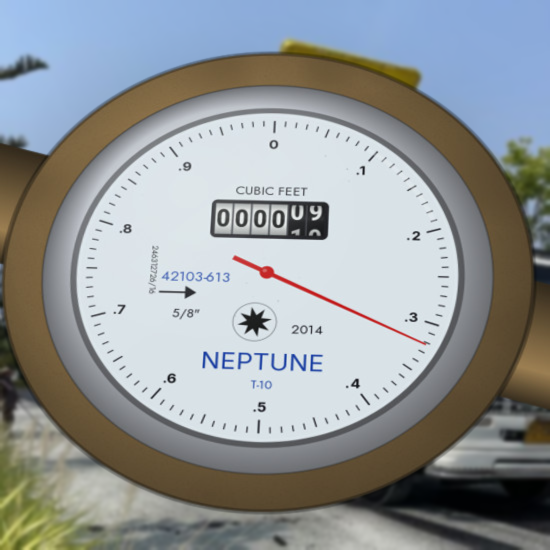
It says 9.32; ft³
